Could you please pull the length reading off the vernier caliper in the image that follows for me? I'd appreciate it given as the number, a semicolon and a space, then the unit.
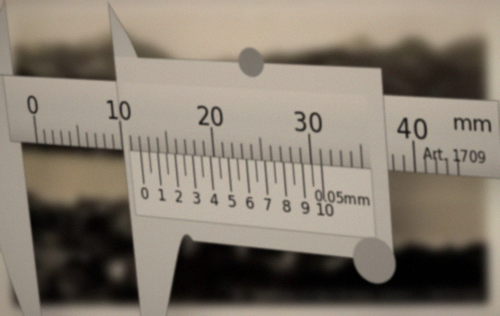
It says 12.0; mm
